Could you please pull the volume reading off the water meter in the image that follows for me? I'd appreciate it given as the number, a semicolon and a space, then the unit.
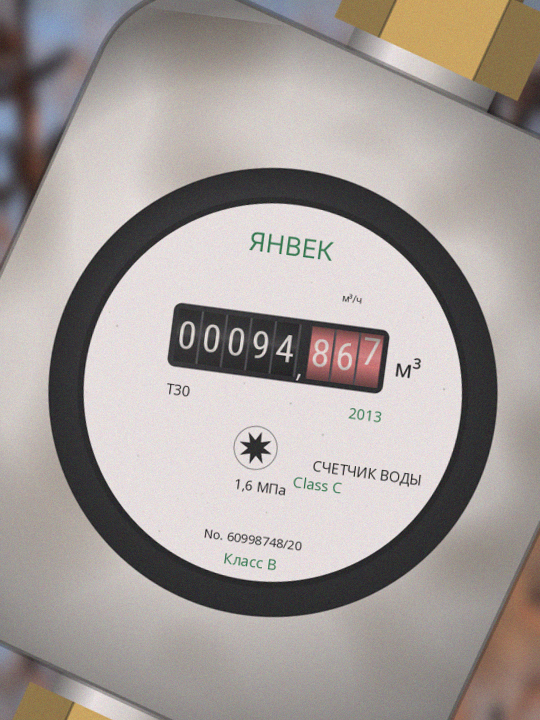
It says 94.867; m³
